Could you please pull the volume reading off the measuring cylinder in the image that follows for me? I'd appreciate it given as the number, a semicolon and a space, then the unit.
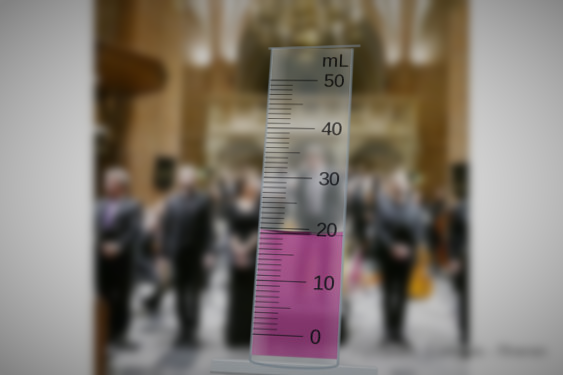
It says 19; mL
